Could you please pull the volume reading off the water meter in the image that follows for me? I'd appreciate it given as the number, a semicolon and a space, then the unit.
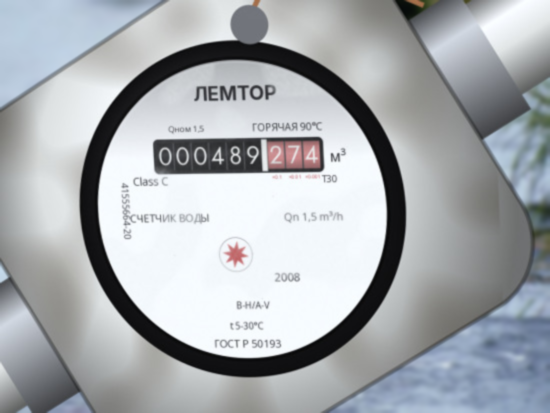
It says 489.274; m³
